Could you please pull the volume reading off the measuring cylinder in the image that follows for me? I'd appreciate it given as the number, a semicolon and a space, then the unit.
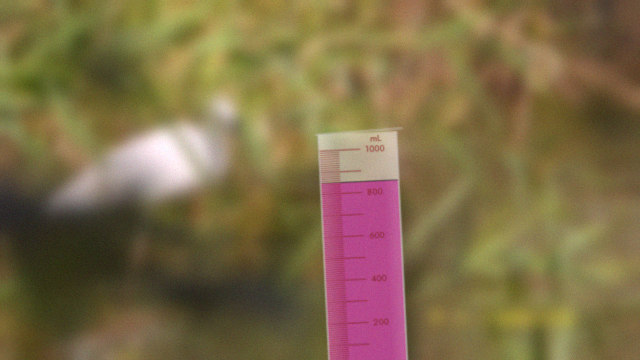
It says 850; mL
